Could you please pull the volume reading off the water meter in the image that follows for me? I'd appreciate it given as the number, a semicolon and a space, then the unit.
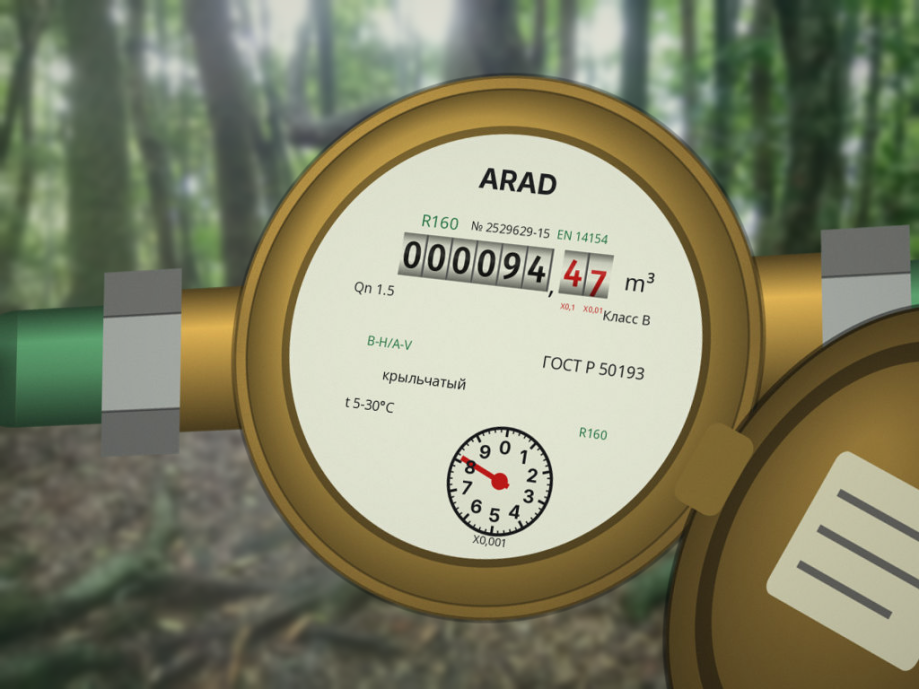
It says 94.468; m³
